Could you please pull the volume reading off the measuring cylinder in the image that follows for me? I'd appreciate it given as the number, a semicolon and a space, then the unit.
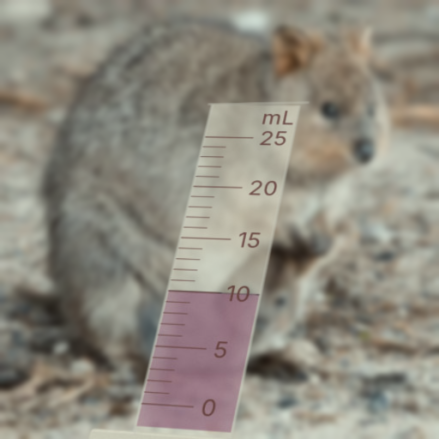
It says 10; mL
